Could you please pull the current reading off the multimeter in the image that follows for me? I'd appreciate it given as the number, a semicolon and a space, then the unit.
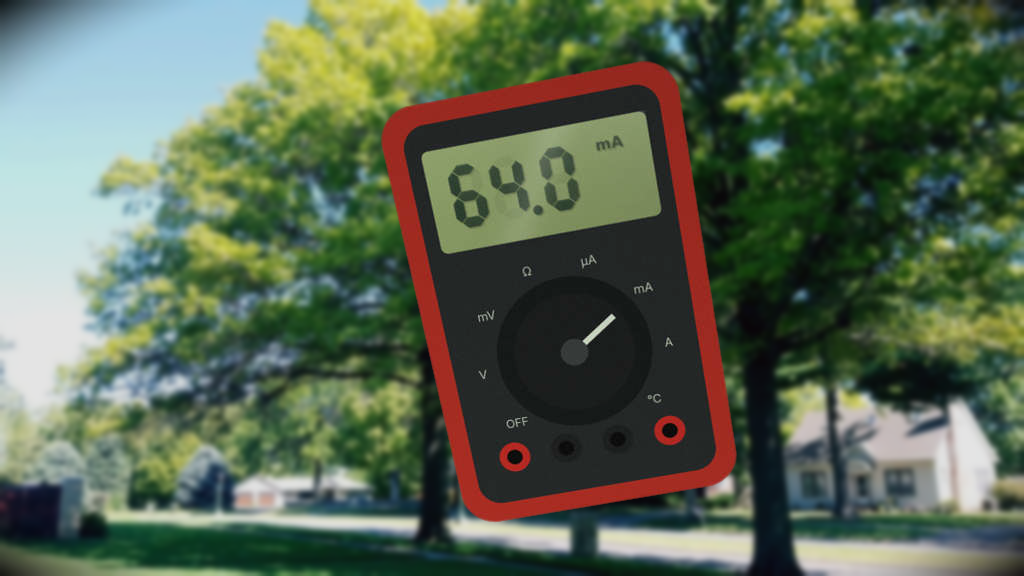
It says 64.0; mA
